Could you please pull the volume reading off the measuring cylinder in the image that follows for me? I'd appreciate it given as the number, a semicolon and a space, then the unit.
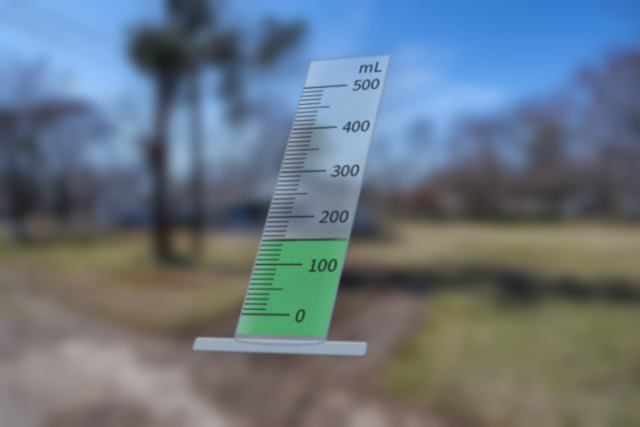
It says 150; mL
